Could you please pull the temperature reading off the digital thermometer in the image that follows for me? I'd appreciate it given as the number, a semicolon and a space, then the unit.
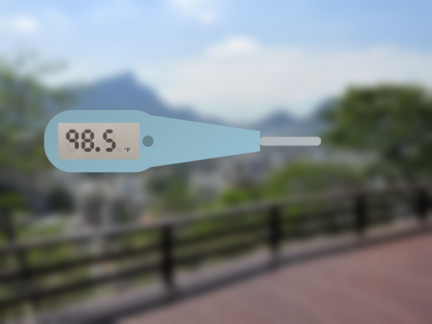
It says 98.5; °F
